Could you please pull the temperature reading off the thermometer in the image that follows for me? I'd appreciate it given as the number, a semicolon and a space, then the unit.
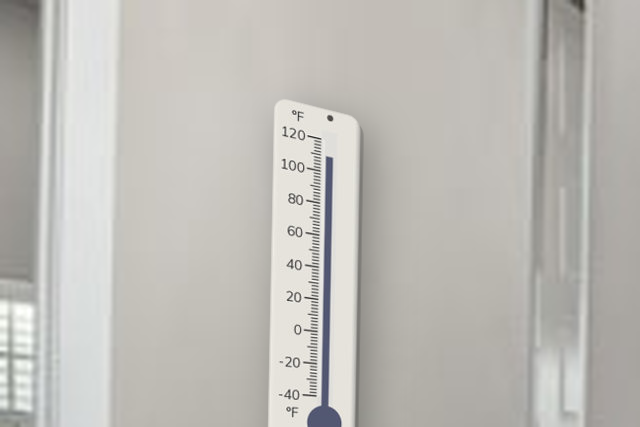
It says 110; °F
